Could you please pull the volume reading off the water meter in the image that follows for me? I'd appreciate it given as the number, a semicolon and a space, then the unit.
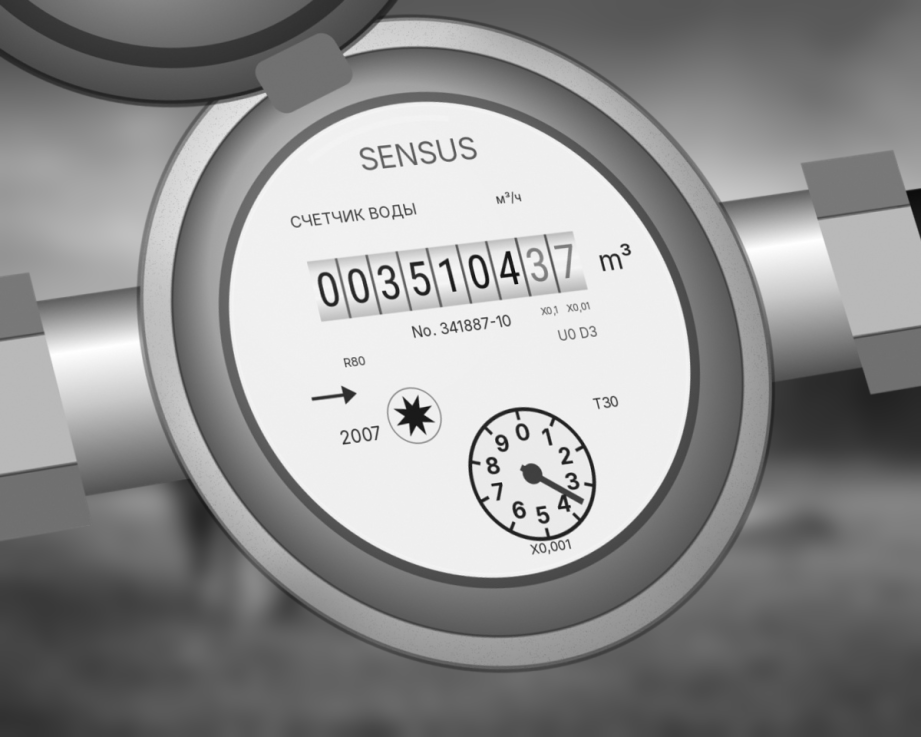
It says 35104.373; m³
